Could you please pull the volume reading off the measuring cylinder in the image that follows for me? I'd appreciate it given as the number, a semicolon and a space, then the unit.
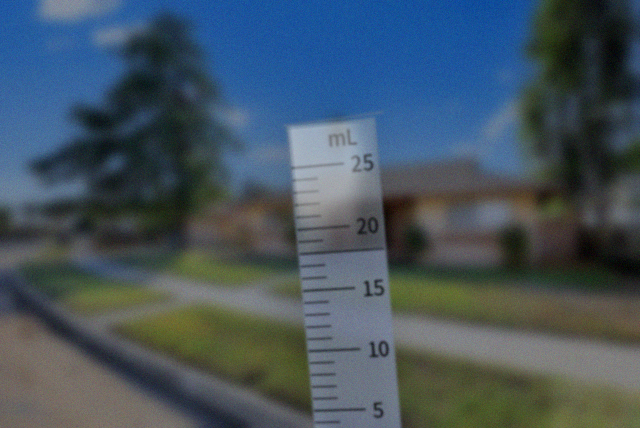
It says 18; mL
